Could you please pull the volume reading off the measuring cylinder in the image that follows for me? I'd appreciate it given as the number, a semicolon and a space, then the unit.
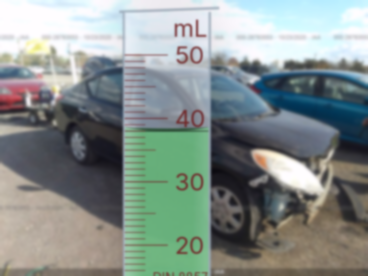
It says 38; mL
